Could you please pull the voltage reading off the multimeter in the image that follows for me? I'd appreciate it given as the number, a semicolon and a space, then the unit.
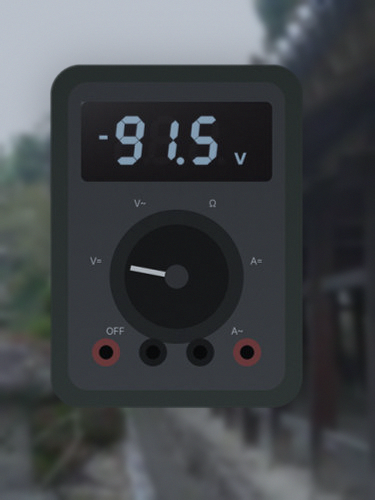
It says -91.5; V
